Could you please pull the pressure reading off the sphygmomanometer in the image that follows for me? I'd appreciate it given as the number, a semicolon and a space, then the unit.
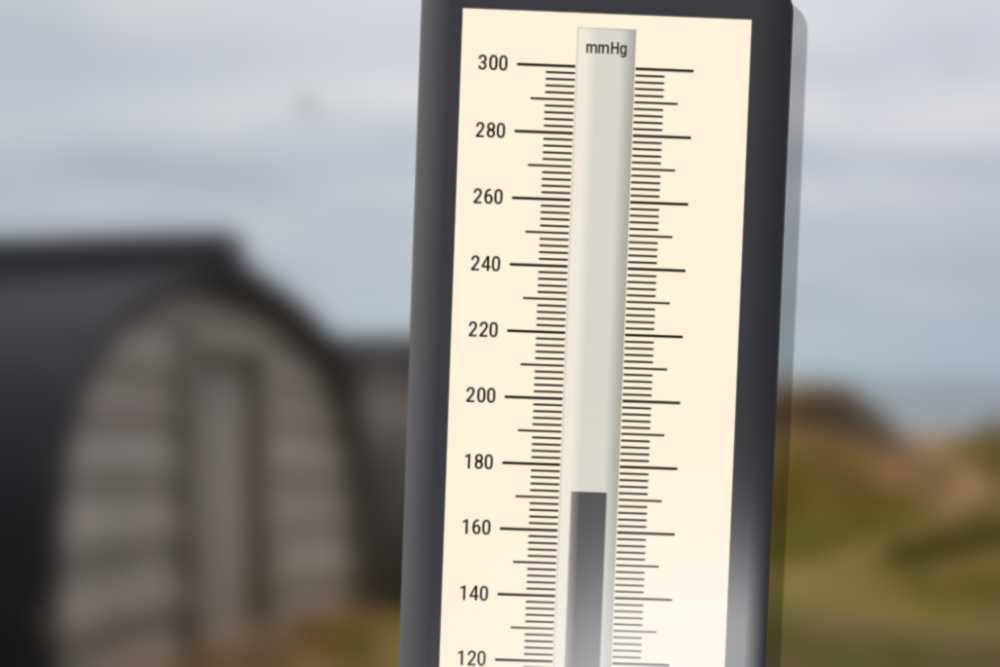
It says 172; mmHg
